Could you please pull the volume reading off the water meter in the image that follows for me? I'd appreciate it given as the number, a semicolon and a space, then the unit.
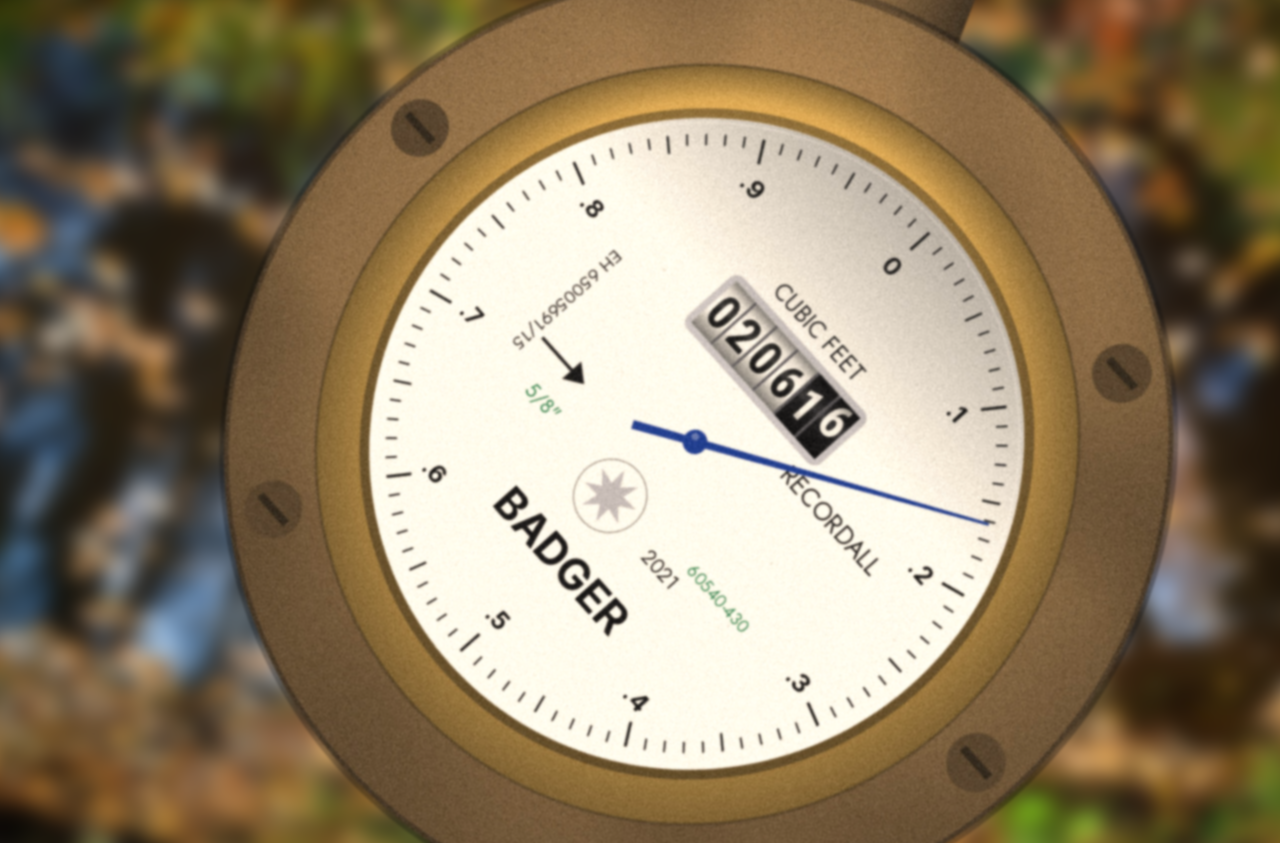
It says 20616.16; ft³
